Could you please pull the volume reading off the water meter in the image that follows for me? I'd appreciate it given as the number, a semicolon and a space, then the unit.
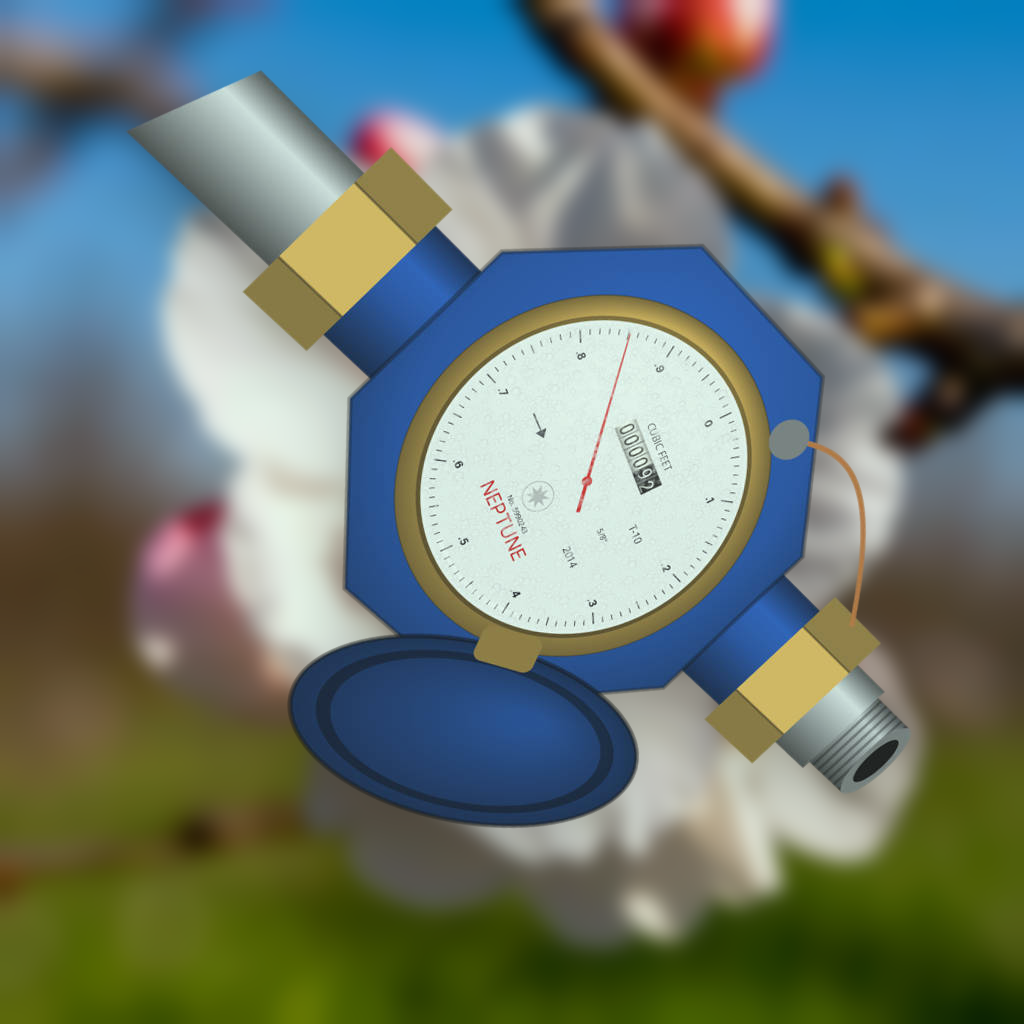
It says 91.85; ft³
